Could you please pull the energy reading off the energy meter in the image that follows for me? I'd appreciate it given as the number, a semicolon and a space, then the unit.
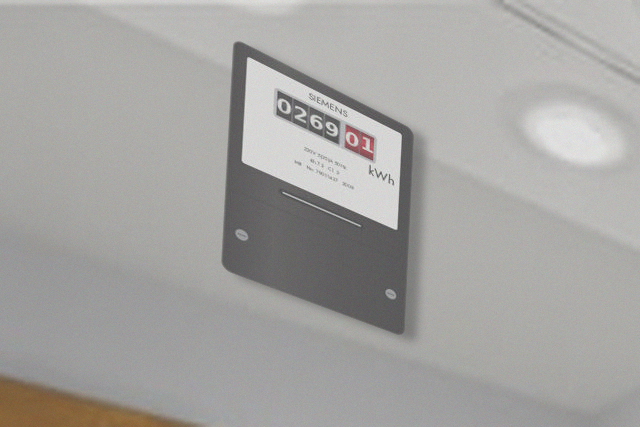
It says 269.01; kWh
